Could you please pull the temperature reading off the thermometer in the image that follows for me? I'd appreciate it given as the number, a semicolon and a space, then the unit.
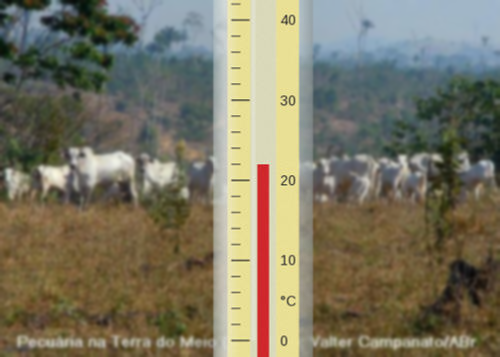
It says 22; °C
